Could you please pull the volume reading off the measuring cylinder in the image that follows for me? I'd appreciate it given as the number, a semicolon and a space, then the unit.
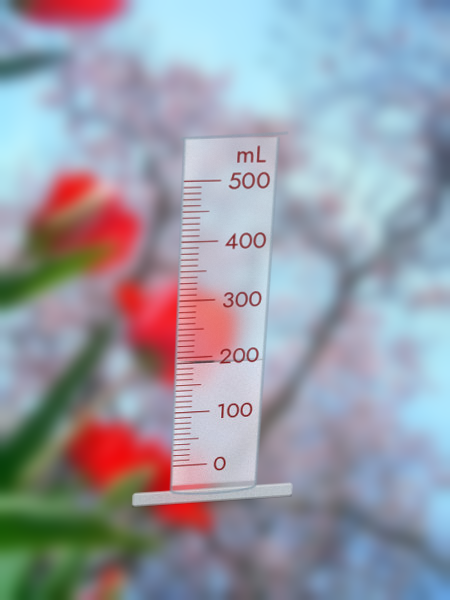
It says 190; mL
